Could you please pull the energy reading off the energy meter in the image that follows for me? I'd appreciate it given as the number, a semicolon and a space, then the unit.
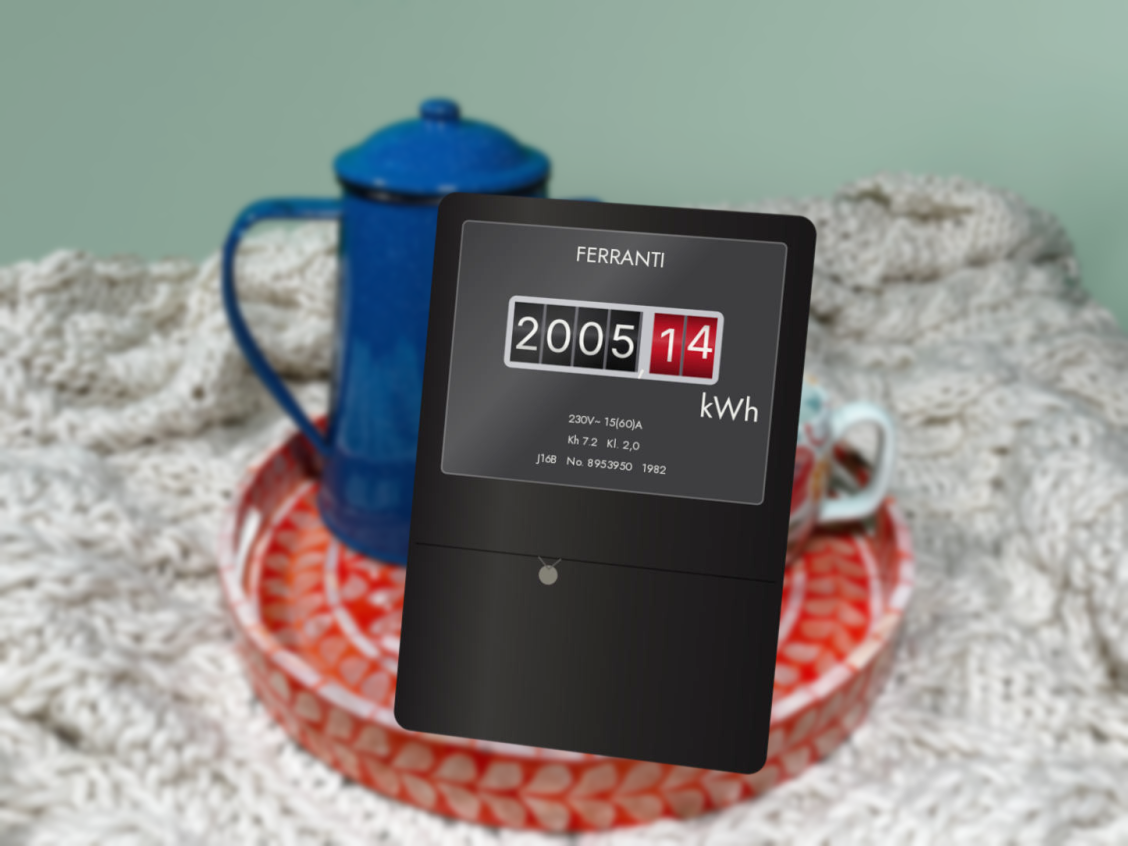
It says 2005.14; kWh
